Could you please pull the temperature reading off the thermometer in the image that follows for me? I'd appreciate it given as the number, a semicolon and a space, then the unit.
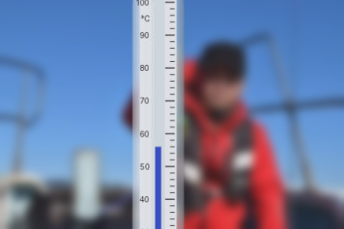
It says 56; °C
